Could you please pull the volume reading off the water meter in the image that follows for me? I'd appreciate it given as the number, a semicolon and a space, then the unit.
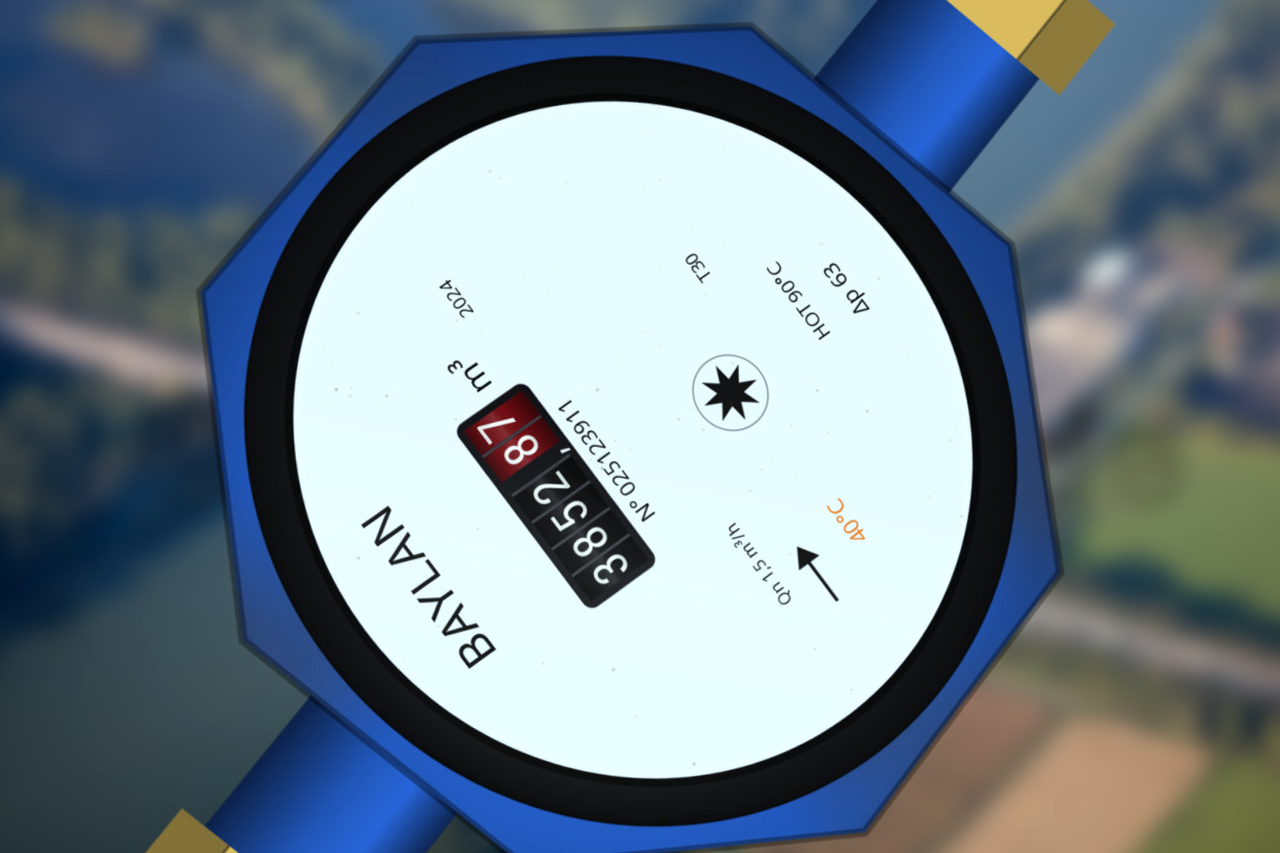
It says 3852.87; m³
